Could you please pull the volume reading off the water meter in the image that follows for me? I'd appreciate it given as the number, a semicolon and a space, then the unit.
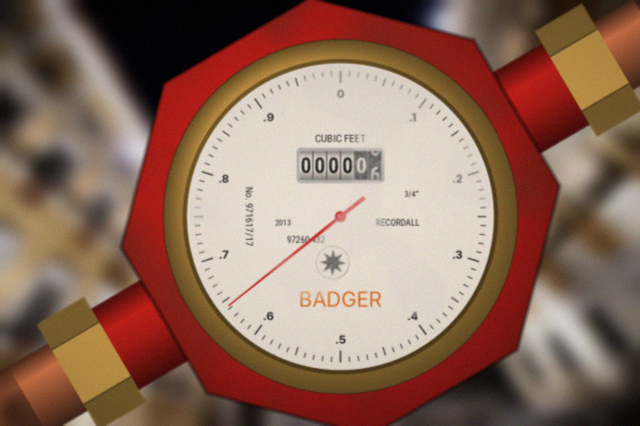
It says 5.64; ft³
